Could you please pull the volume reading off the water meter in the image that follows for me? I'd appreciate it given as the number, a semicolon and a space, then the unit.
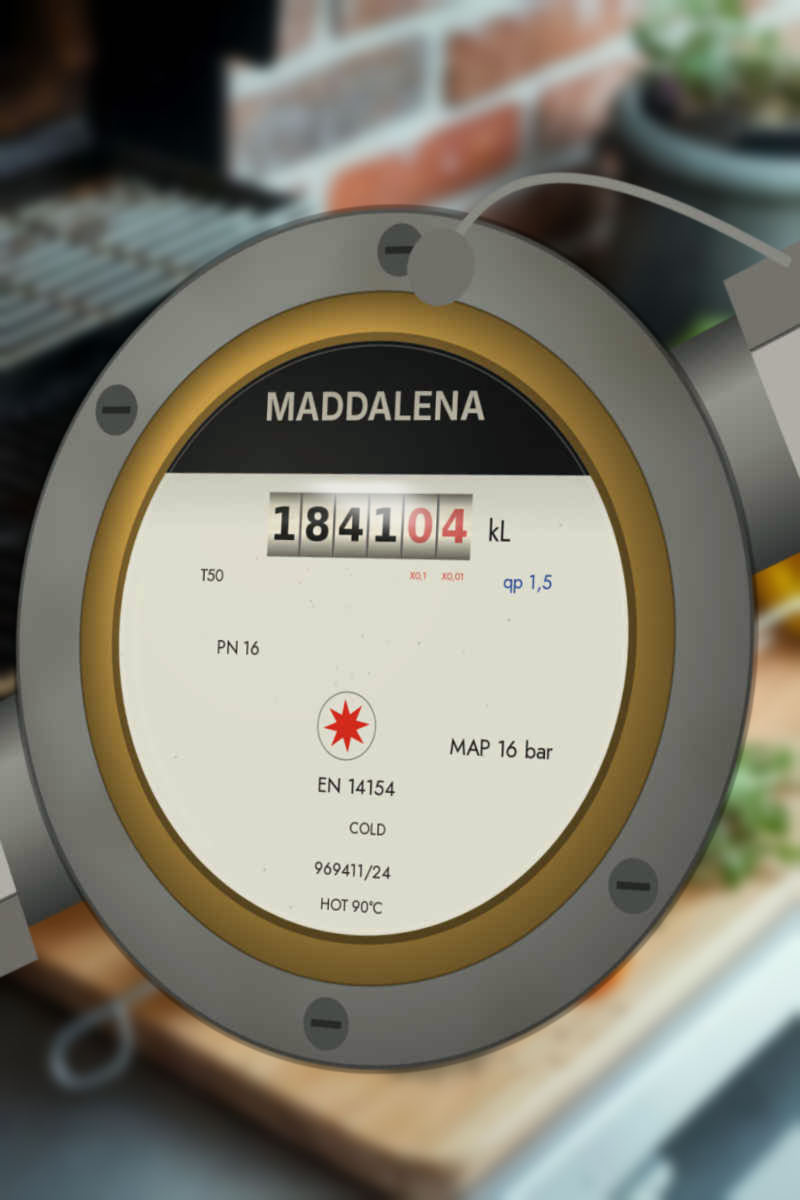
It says 1841.04; kL
